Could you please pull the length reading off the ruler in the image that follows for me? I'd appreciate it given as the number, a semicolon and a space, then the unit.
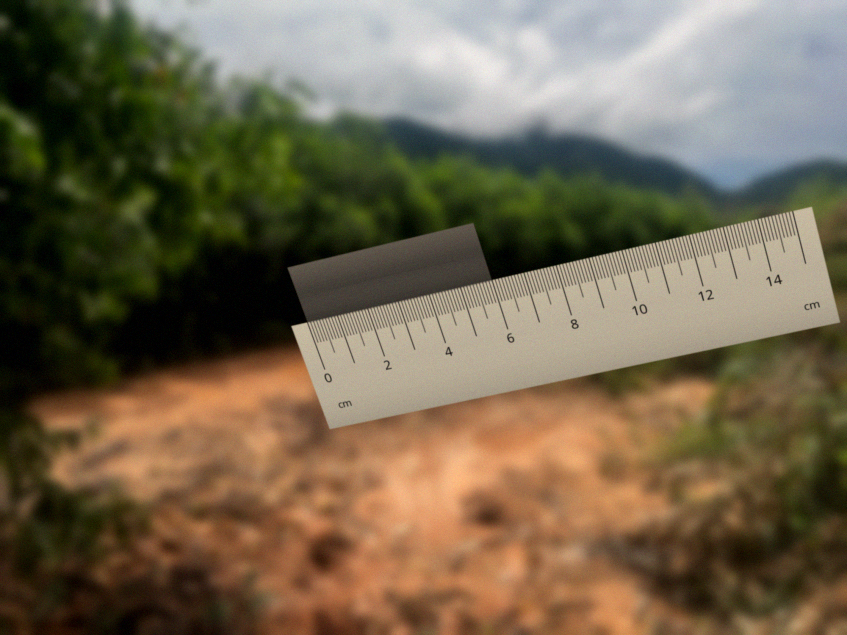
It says 6; cm
